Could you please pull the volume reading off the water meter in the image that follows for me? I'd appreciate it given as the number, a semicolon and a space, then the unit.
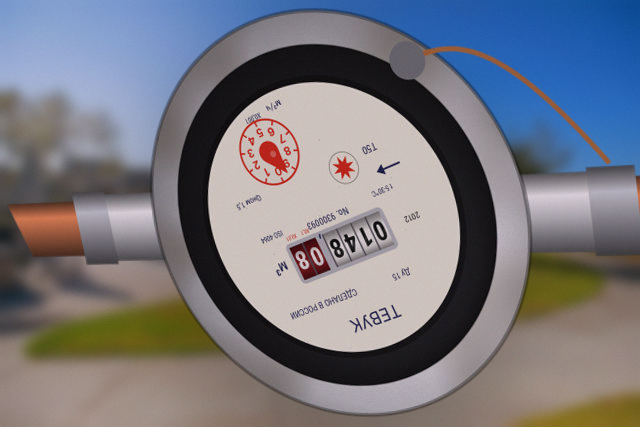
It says 148.079; m³
